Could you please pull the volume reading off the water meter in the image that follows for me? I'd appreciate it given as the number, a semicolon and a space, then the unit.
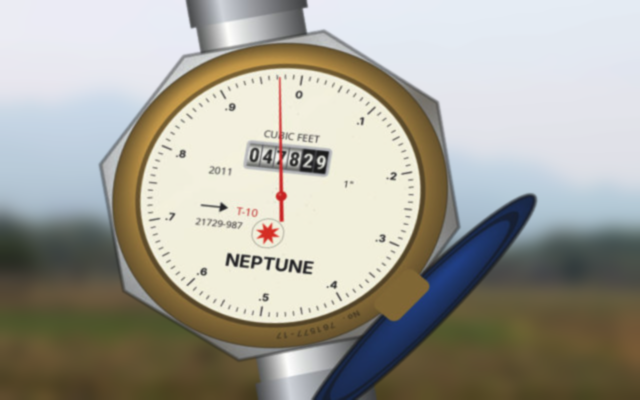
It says 47828.97; ft³
